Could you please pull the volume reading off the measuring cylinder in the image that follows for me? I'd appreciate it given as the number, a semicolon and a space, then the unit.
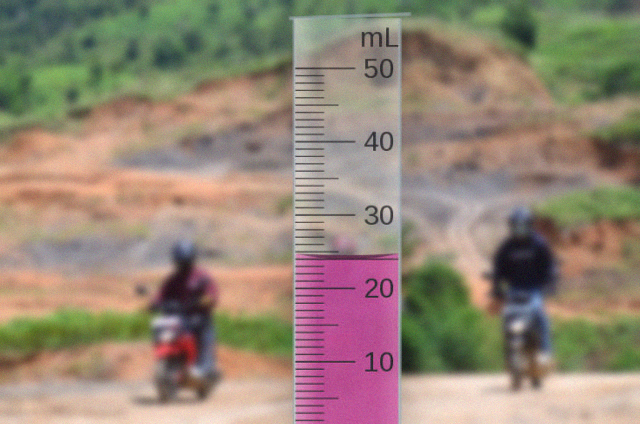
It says 24; mL
